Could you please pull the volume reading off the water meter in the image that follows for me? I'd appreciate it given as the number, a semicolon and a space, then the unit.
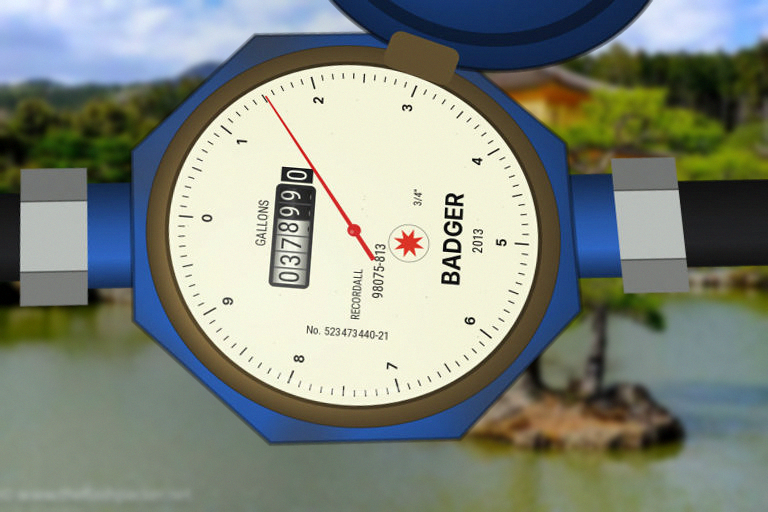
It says 378991.5; gal
